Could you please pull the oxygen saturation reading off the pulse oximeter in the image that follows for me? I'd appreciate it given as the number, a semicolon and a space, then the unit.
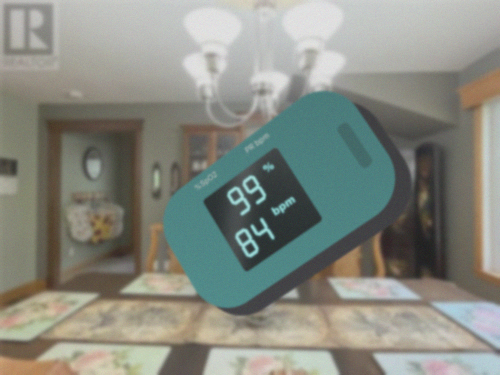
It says 99; %
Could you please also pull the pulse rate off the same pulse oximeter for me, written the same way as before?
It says 84; bpm
